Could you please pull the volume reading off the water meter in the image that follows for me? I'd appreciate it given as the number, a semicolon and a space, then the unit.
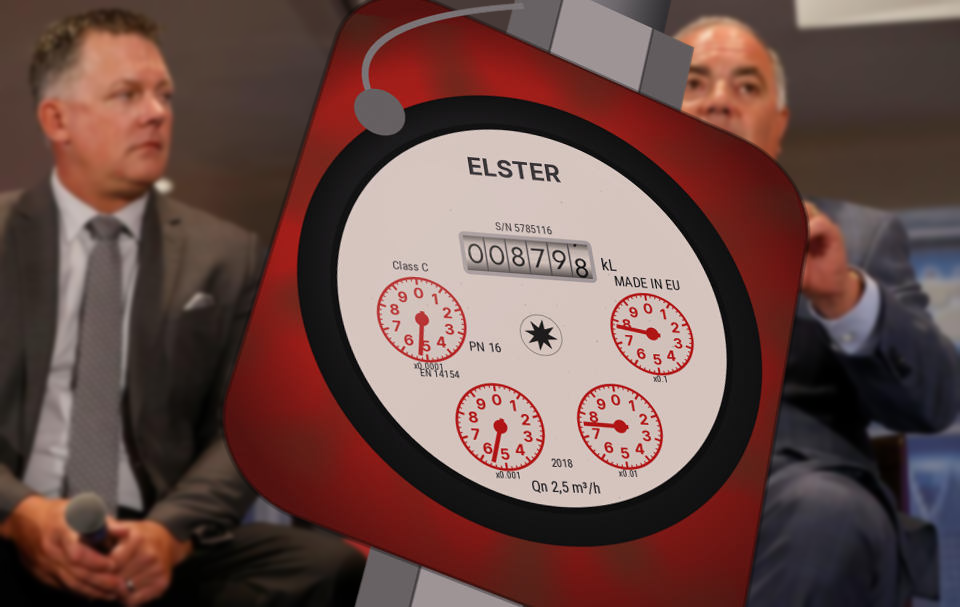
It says 8797.7755; kL
